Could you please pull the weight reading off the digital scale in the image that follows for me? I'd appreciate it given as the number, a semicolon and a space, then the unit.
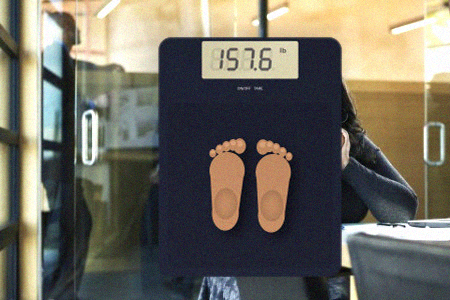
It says 157.6; lb
